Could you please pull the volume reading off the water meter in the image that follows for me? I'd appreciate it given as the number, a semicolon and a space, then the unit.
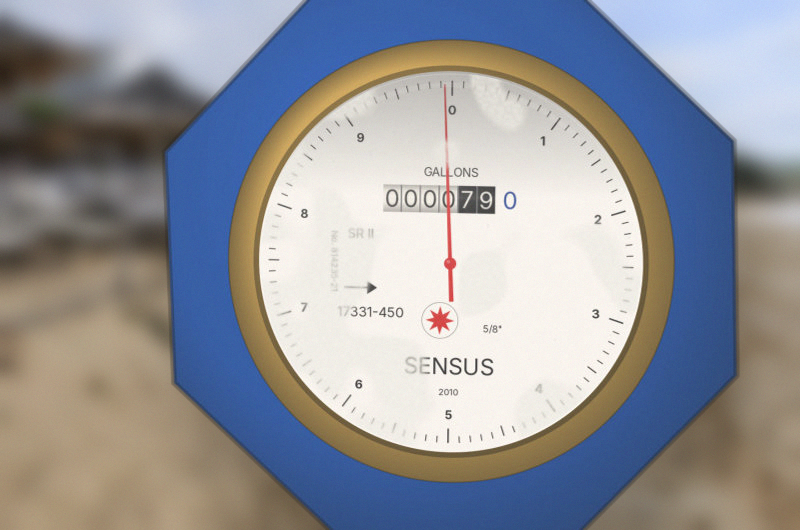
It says 789.9; gal
